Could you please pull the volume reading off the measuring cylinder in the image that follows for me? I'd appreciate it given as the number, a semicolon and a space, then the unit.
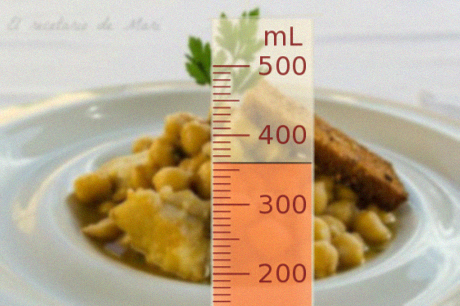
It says 360; mL
